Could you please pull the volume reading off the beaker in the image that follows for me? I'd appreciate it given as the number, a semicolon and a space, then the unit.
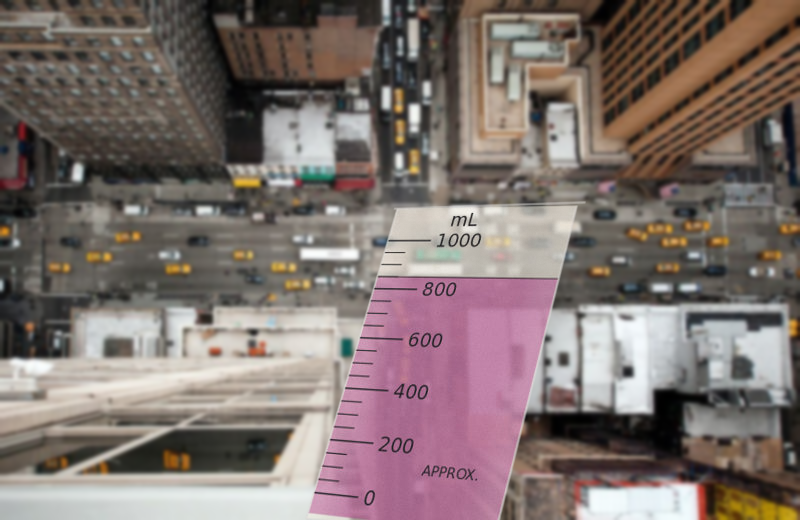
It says 850; mL
